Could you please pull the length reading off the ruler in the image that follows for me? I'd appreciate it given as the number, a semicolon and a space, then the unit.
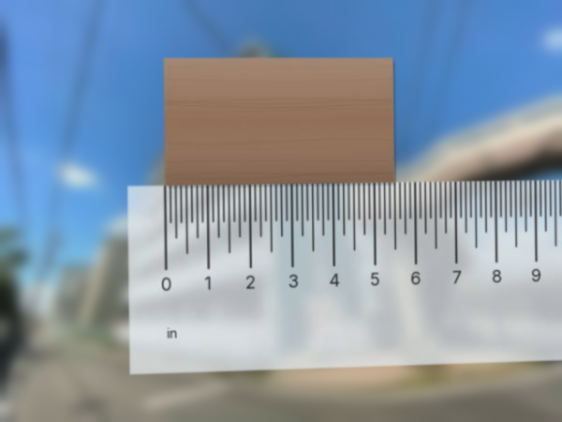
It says 5.5; in
